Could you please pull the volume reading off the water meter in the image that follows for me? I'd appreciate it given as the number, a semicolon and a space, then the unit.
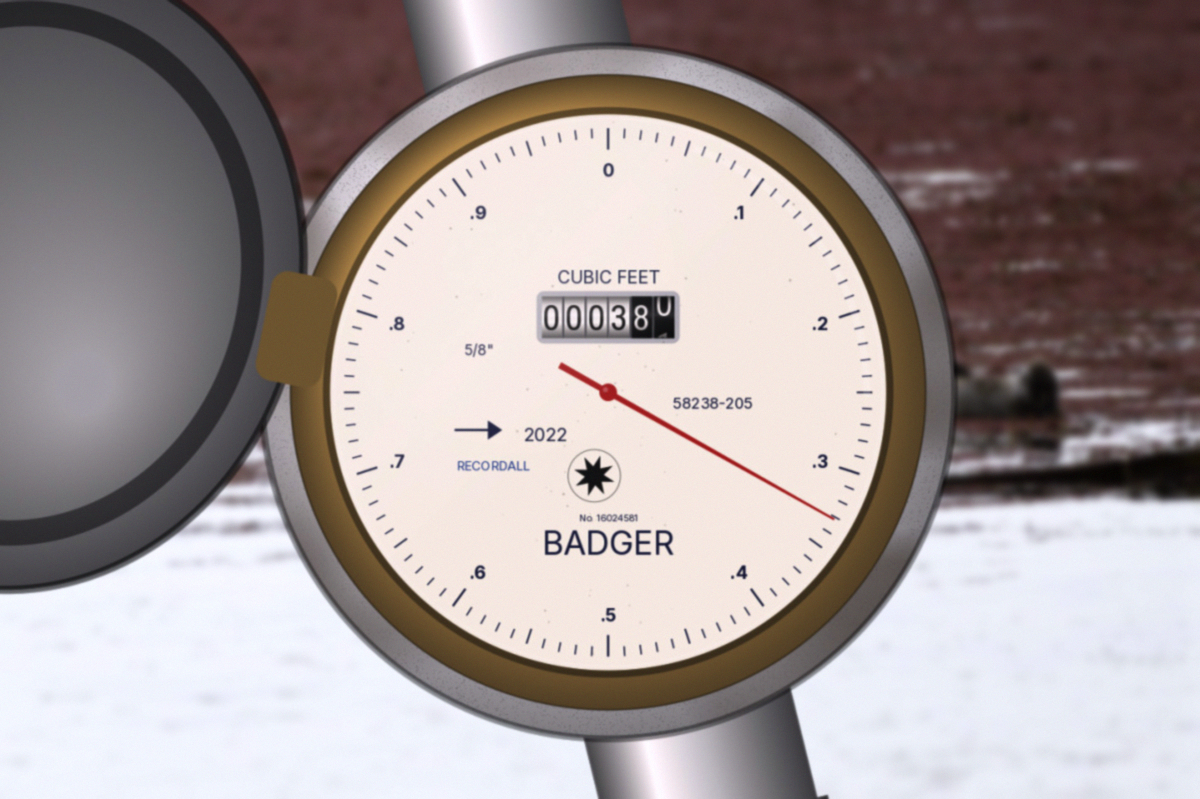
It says 380.33; ft³
